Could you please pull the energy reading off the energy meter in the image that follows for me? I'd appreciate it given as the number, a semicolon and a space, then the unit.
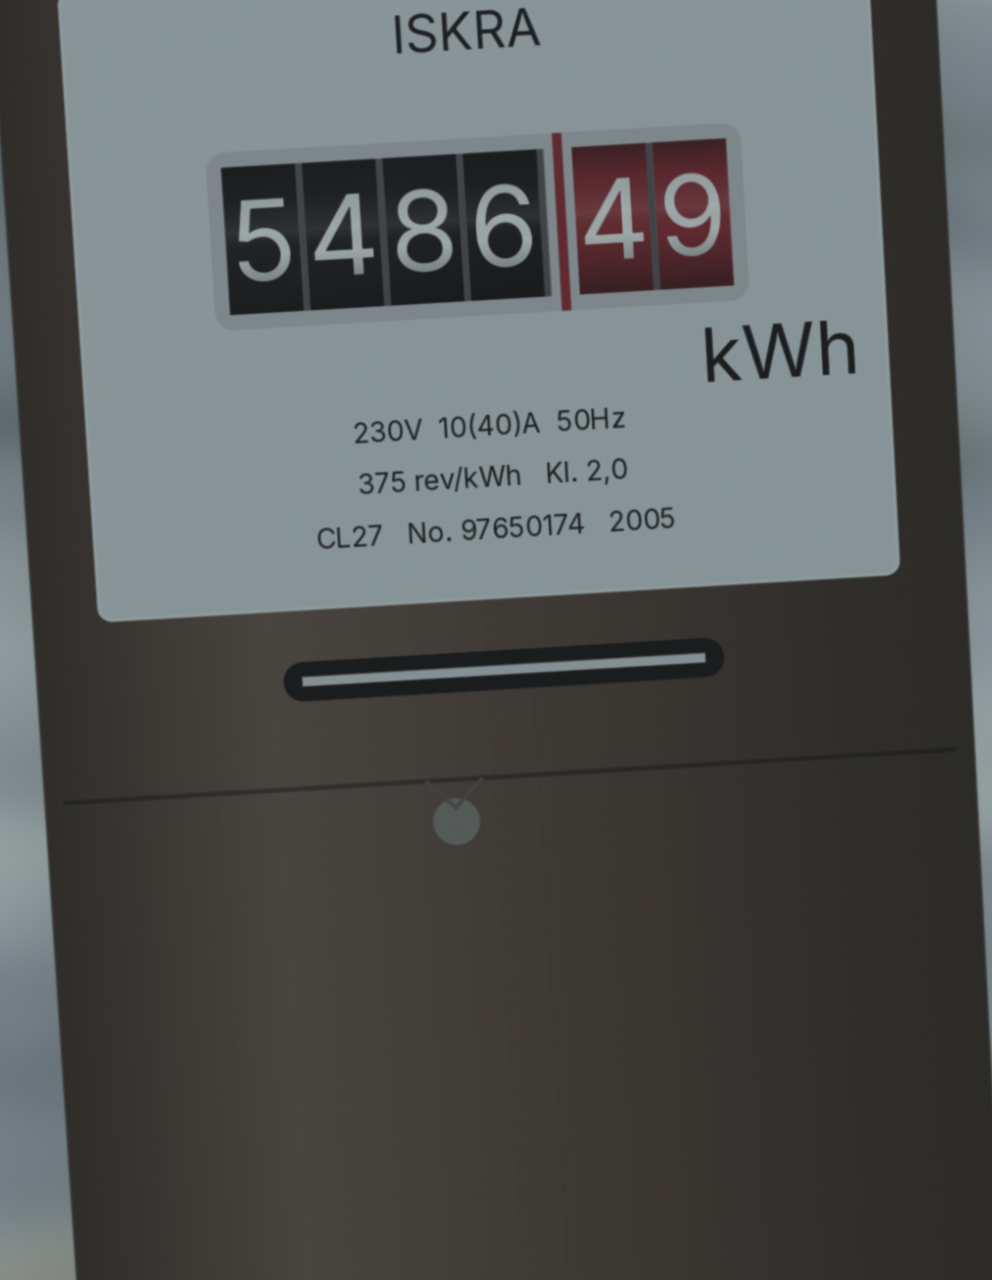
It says 5486.49; kWh
